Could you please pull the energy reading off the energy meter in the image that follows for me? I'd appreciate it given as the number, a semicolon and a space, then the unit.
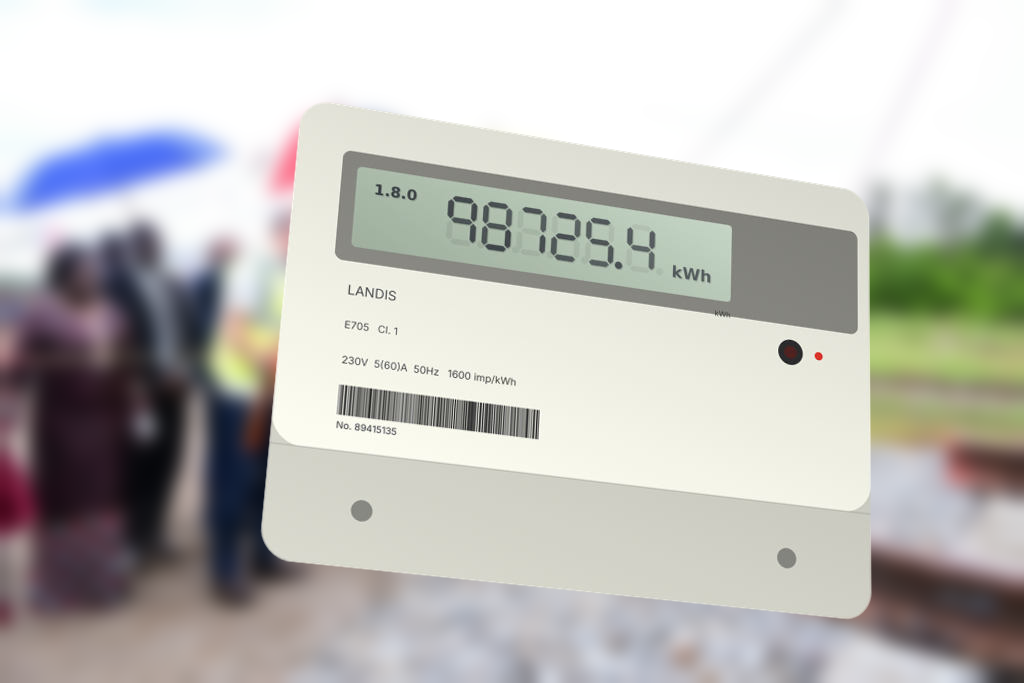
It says 98725.4; kWh
